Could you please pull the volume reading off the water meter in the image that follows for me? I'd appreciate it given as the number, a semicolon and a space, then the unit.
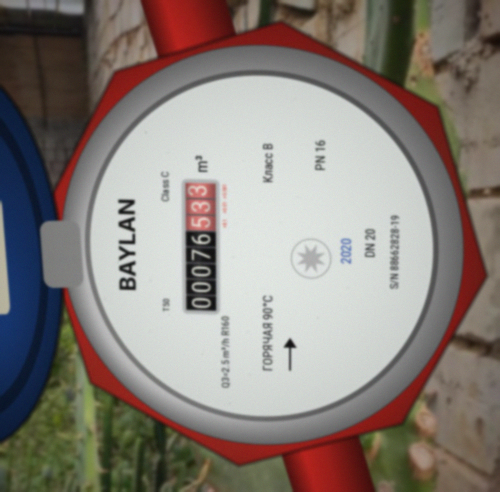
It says 76.533; m³
